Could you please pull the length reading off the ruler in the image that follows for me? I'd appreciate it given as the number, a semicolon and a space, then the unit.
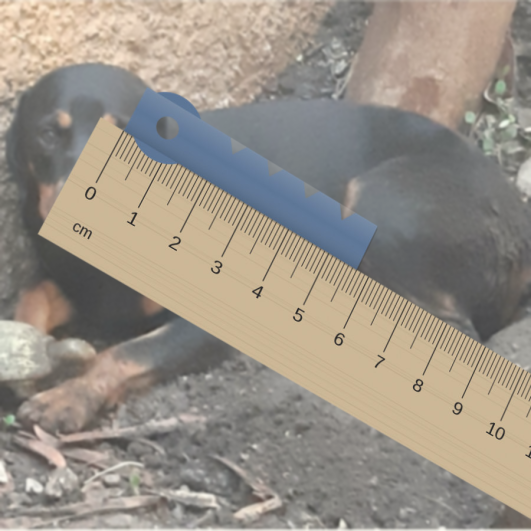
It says 5.7; cm
